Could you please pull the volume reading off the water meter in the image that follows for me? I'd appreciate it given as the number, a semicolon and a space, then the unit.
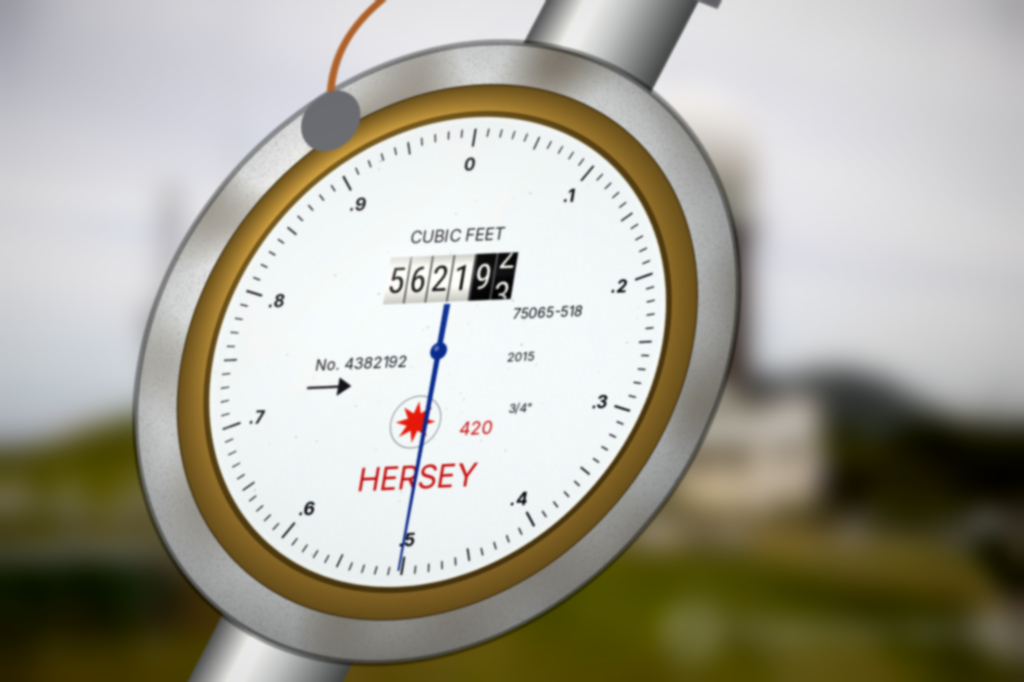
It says 562192.50; ft³
